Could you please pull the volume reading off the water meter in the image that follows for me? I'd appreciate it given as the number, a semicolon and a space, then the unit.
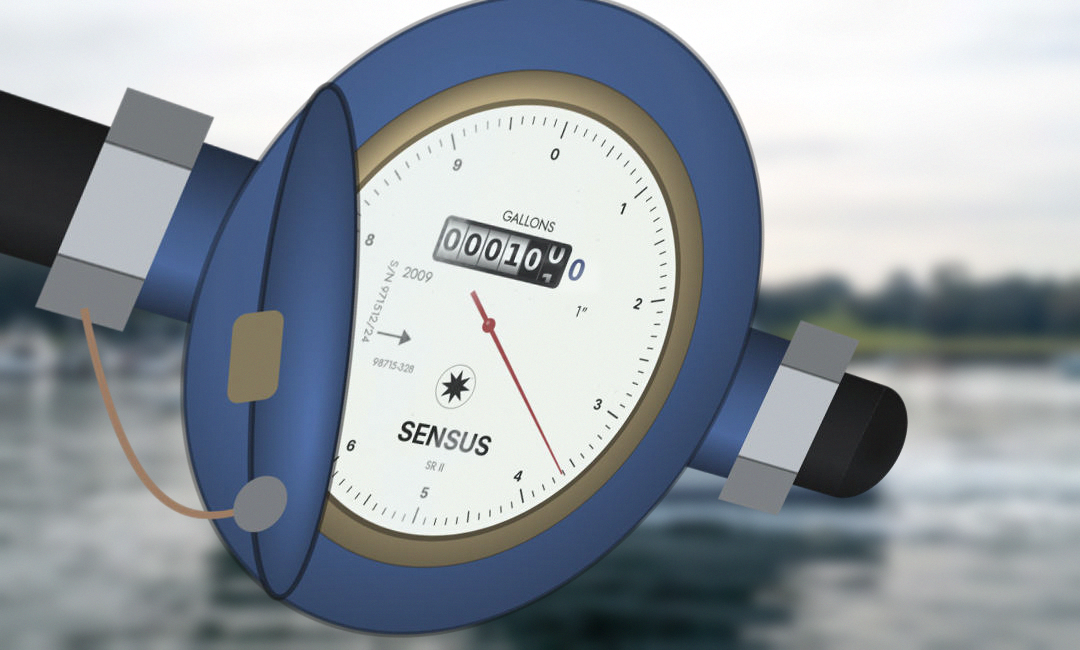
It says 1003.6; gal
